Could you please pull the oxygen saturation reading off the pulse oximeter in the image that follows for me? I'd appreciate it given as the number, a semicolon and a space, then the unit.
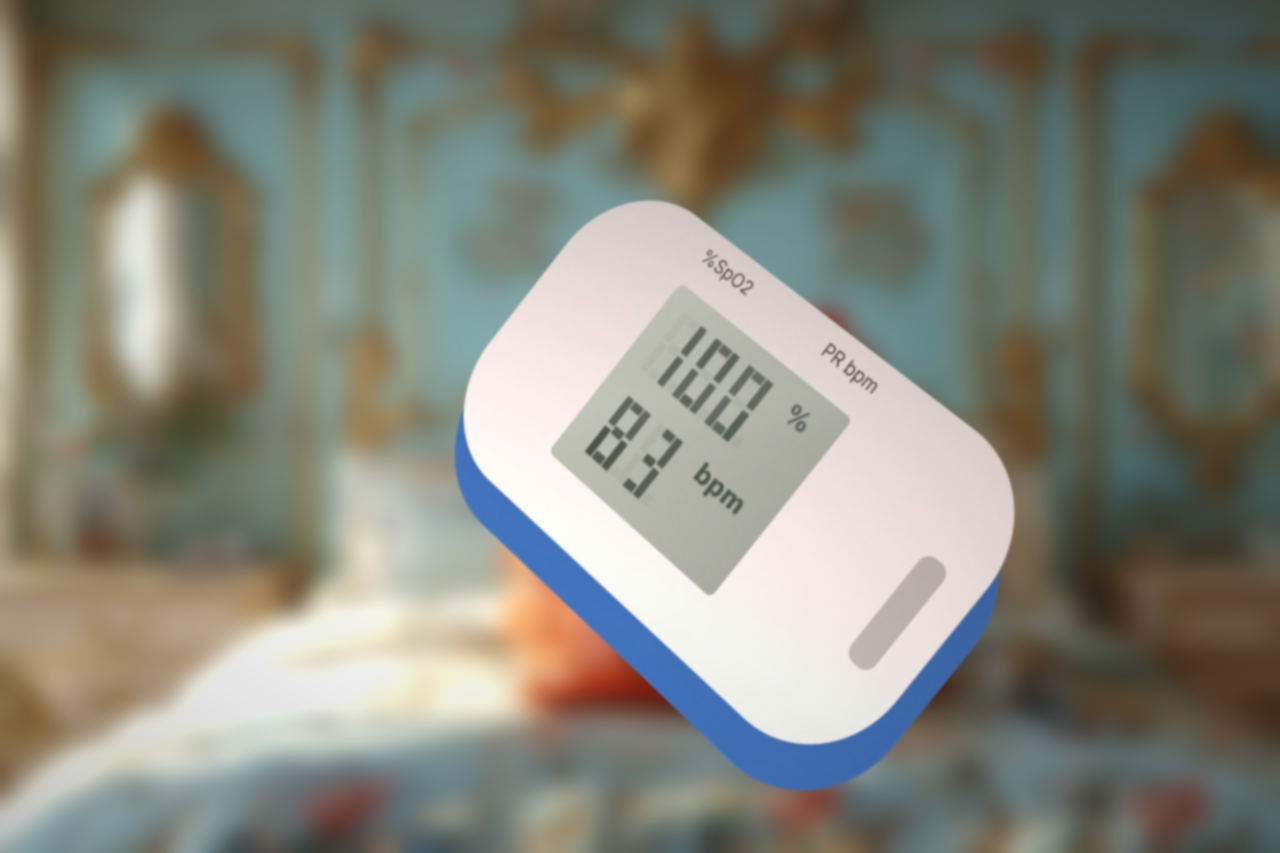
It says 100; %
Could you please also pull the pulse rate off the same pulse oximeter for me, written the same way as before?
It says 83; bpm
